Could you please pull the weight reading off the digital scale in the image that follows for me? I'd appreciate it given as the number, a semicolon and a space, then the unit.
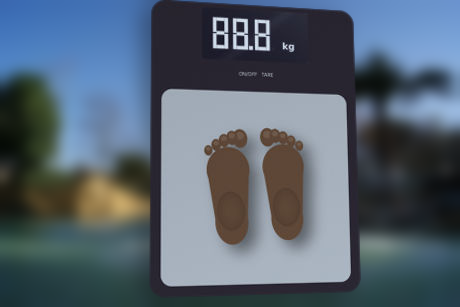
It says 88.8; kg
